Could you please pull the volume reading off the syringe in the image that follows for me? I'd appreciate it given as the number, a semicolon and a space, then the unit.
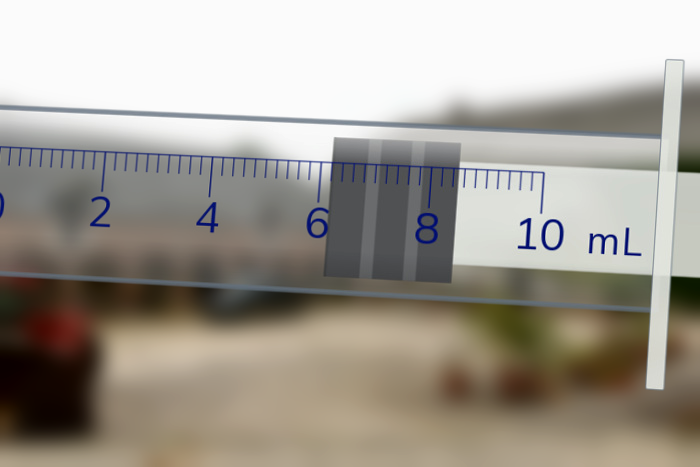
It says 6.2; mL
